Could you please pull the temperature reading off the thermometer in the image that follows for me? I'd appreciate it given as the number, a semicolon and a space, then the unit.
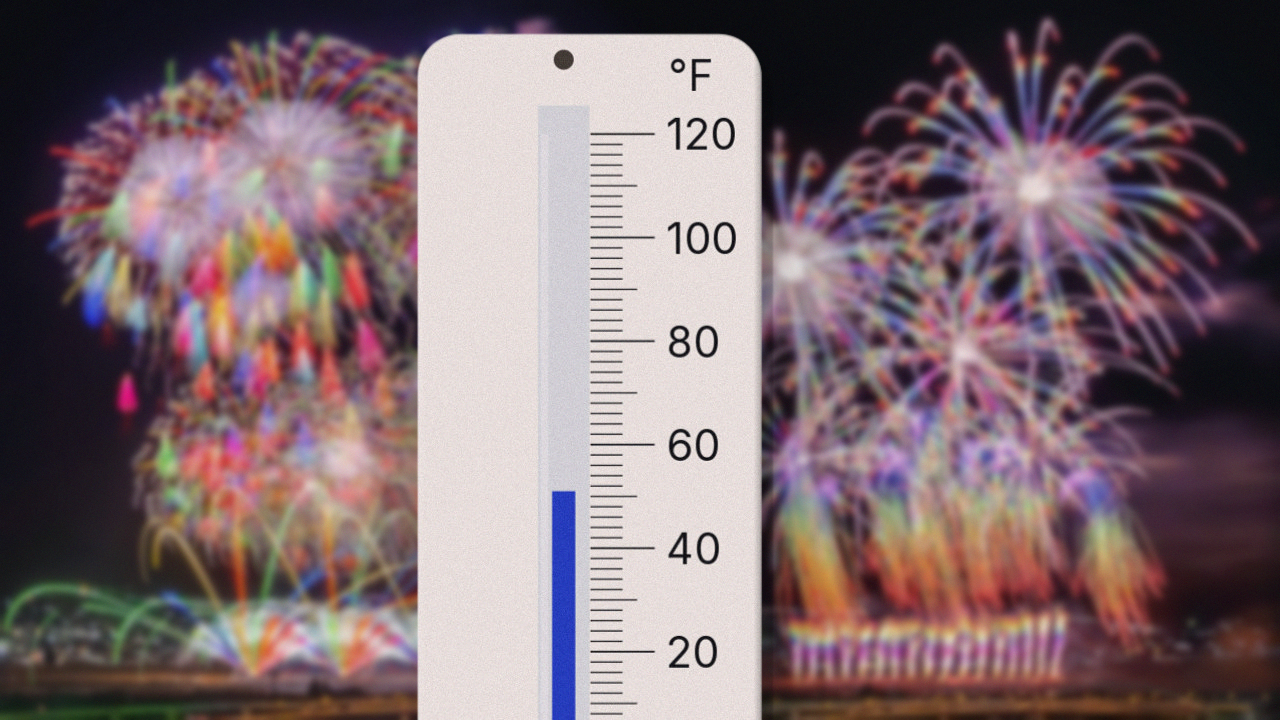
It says 51; °F
